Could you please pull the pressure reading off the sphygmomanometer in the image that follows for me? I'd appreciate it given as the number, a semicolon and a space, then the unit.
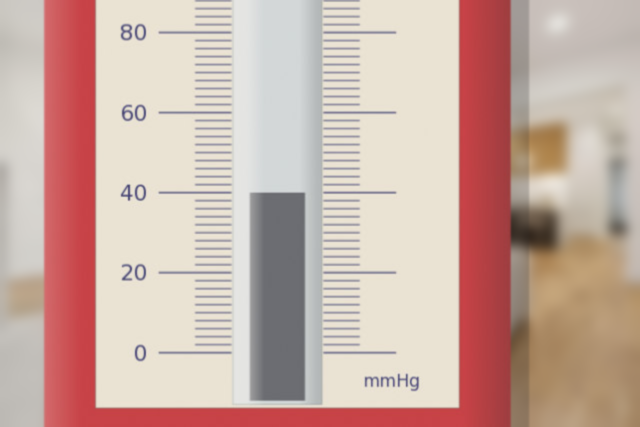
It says 40; mmHg
